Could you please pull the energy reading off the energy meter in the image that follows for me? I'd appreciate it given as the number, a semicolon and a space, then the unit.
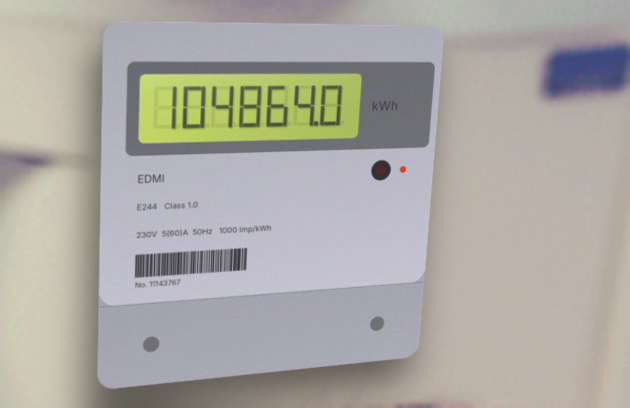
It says 104864.0; kWh
